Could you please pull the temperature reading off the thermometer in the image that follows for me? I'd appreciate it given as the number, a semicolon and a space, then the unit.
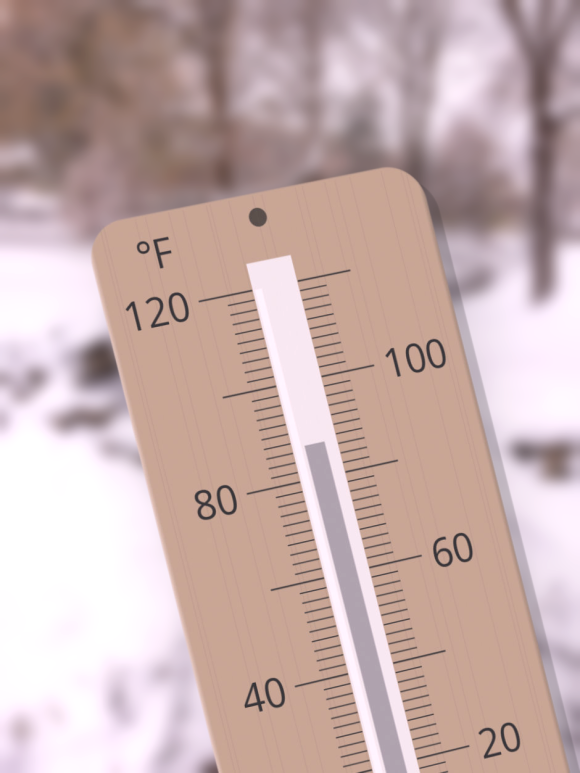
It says 87; °F
